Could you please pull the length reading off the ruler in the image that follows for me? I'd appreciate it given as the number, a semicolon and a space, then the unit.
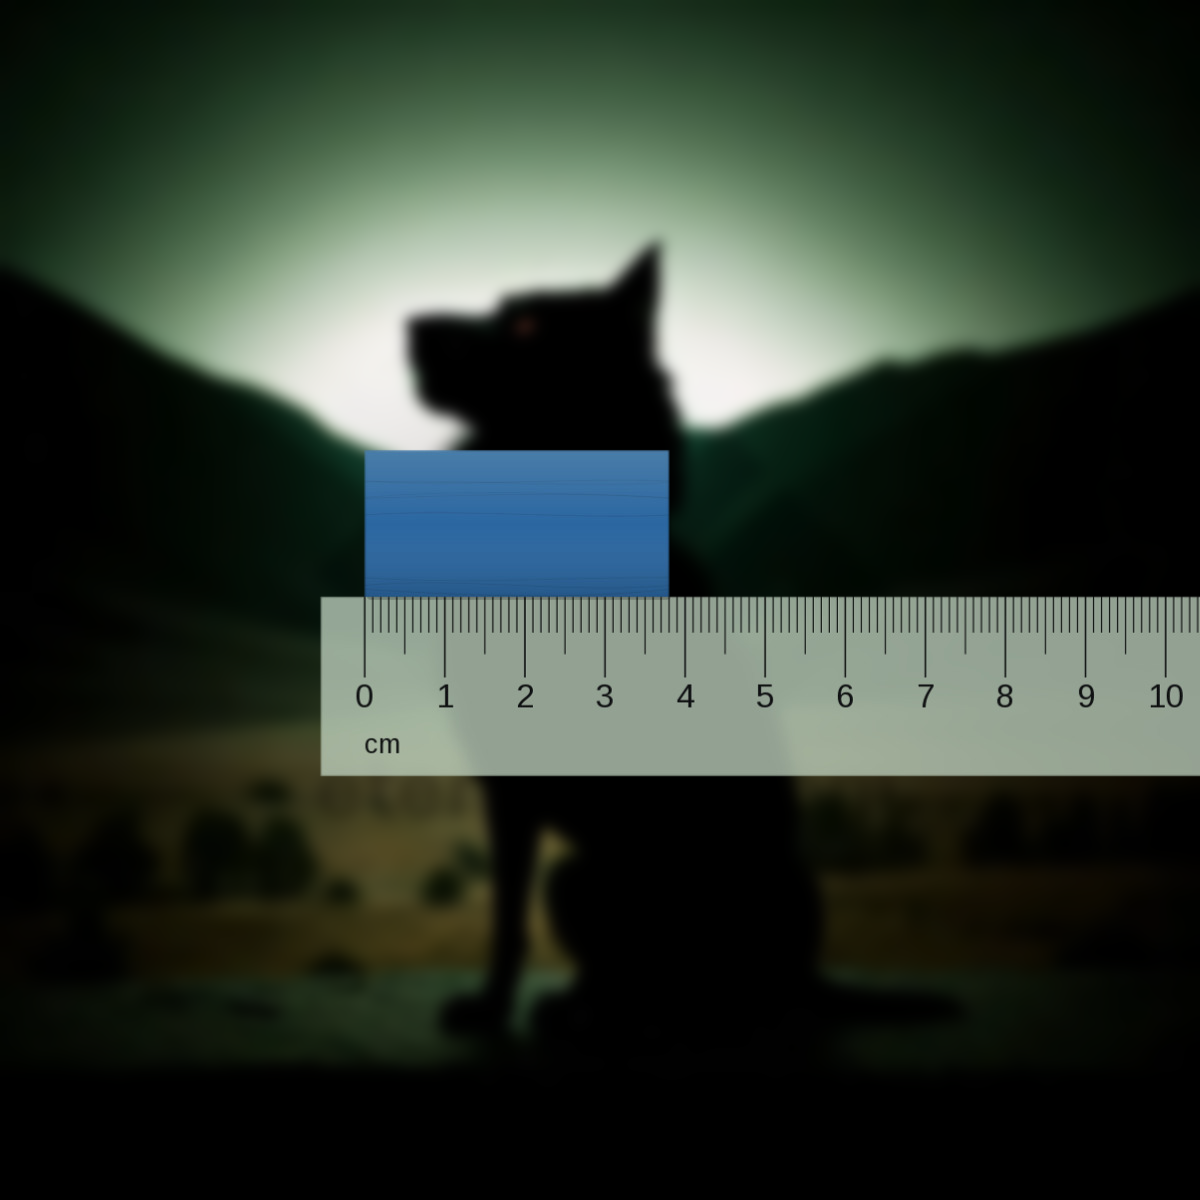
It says 3.8; cm
